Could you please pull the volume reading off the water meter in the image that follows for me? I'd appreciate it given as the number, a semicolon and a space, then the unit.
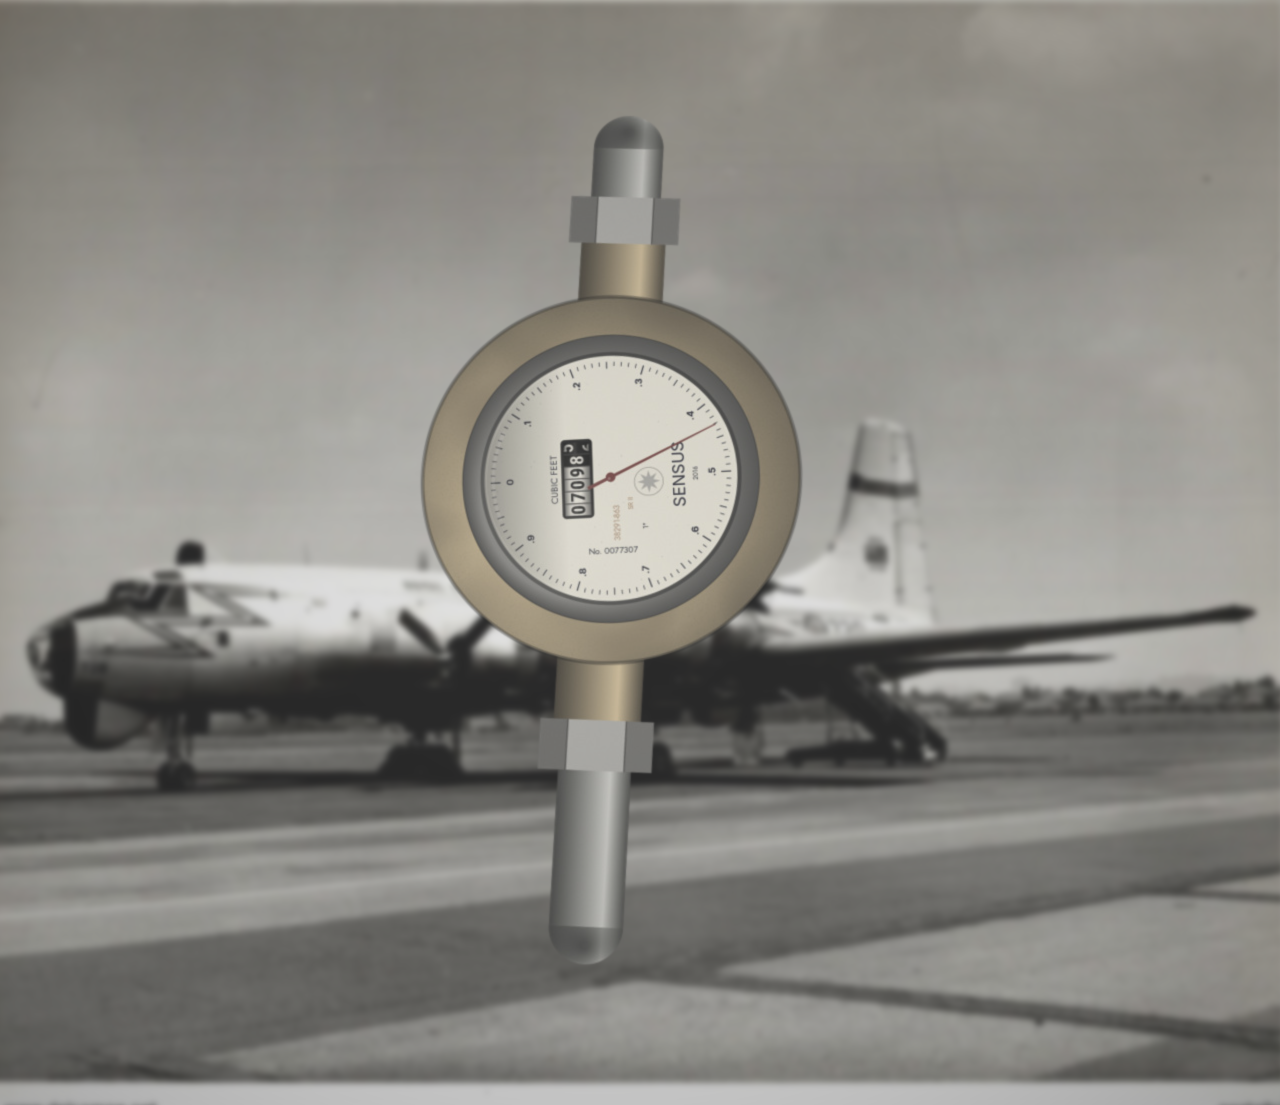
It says 70985.43; ft³
